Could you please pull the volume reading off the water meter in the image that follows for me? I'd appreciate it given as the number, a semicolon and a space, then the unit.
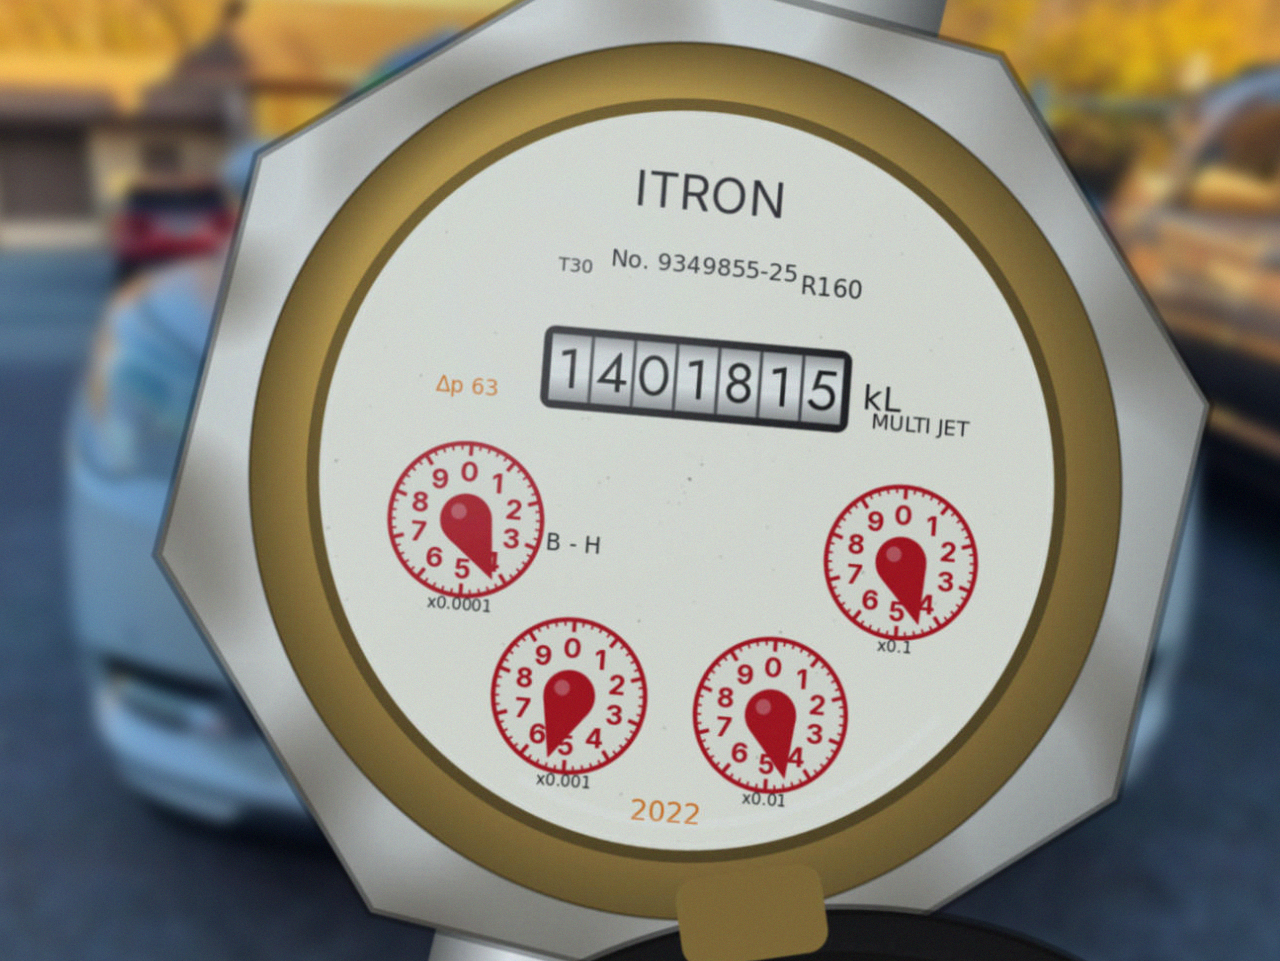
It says 1401815.4454; kL
